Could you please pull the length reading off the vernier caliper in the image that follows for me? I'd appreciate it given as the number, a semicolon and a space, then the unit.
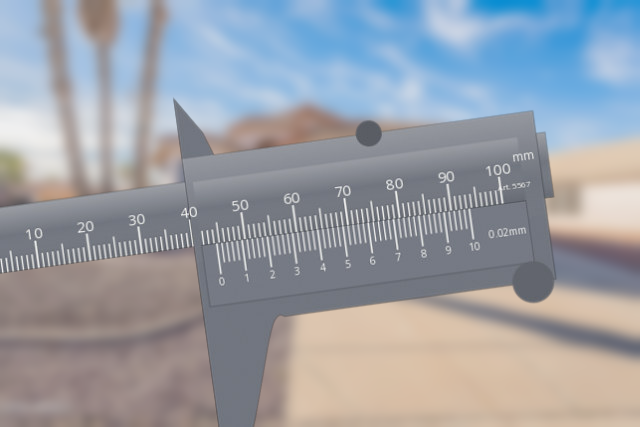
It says 44.5; mm
